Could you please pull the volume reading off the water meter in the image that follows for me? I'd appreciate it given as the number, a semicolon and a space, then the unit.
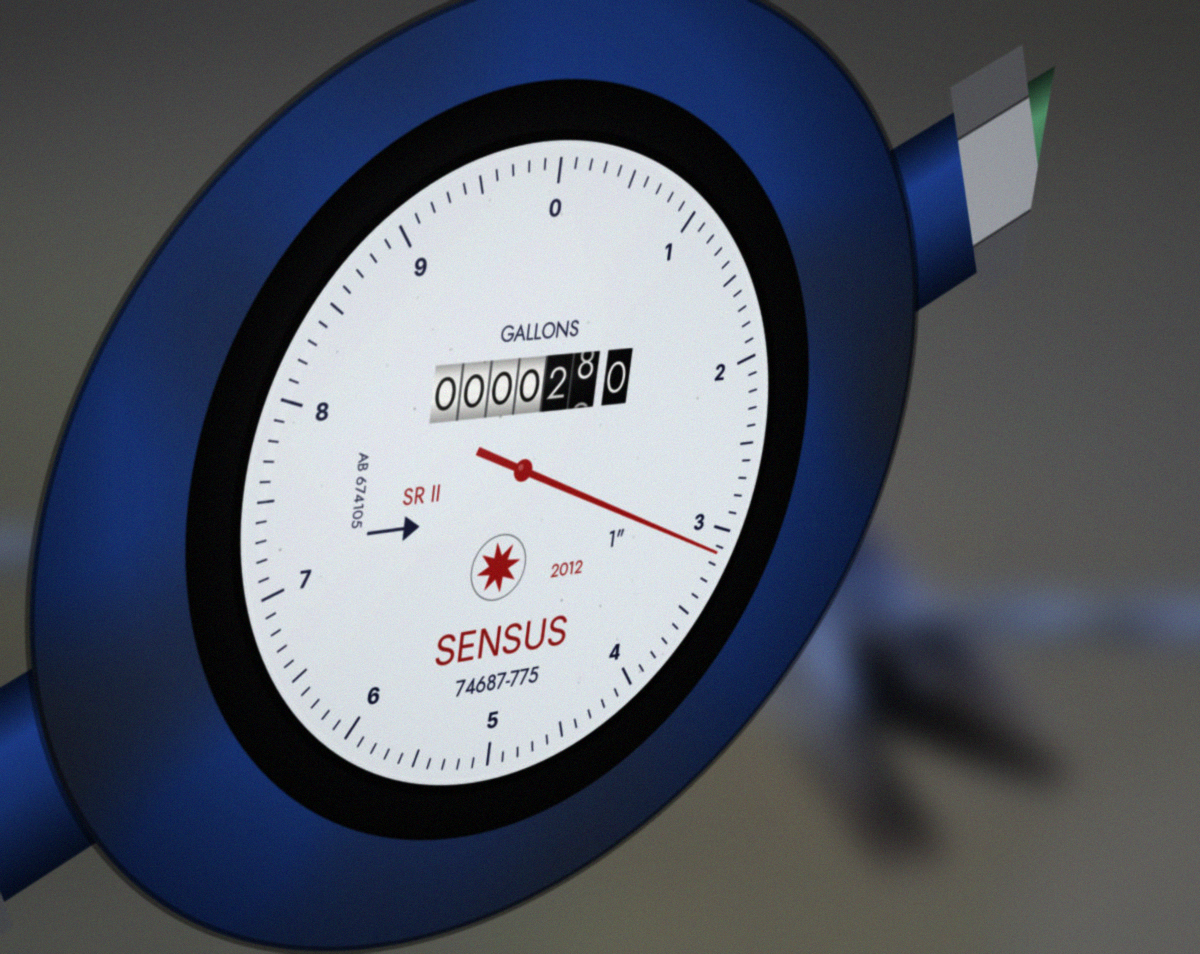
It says 283.1; gal
